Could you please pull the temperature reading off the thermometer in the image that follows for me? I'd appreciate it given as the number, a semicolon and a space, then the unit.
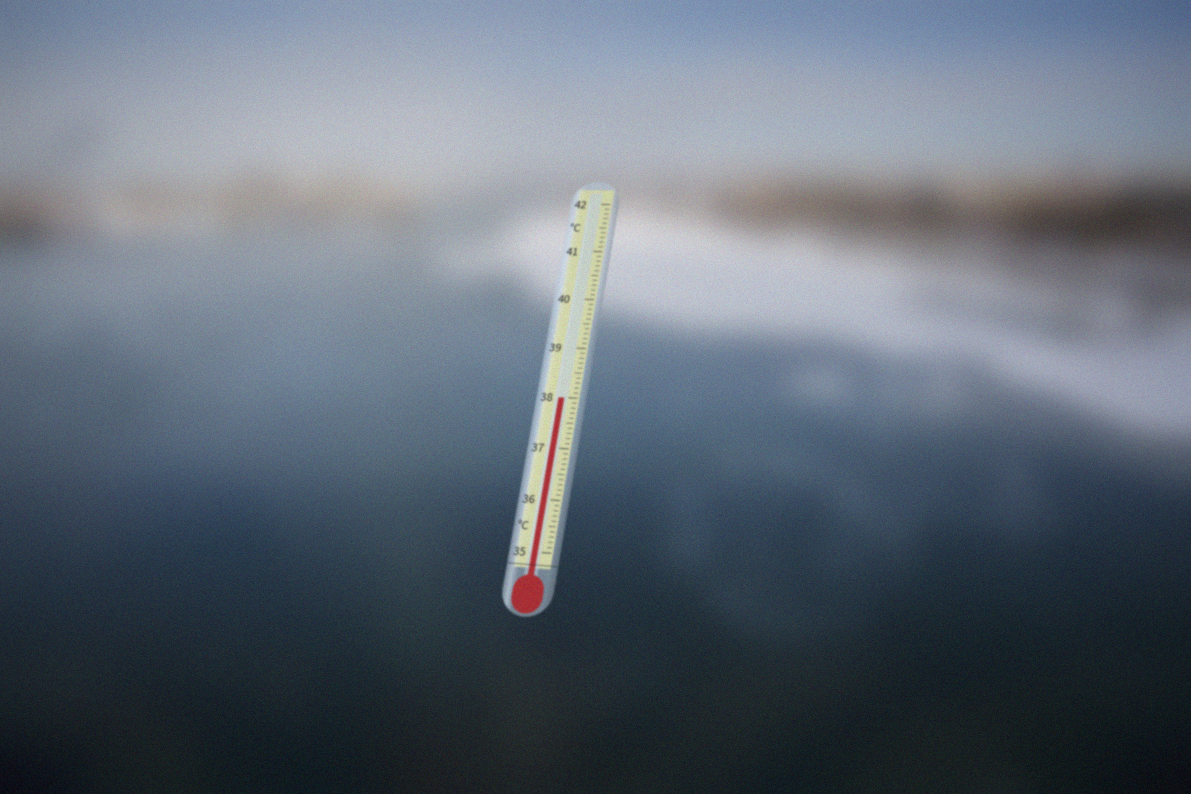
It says 38; °C
